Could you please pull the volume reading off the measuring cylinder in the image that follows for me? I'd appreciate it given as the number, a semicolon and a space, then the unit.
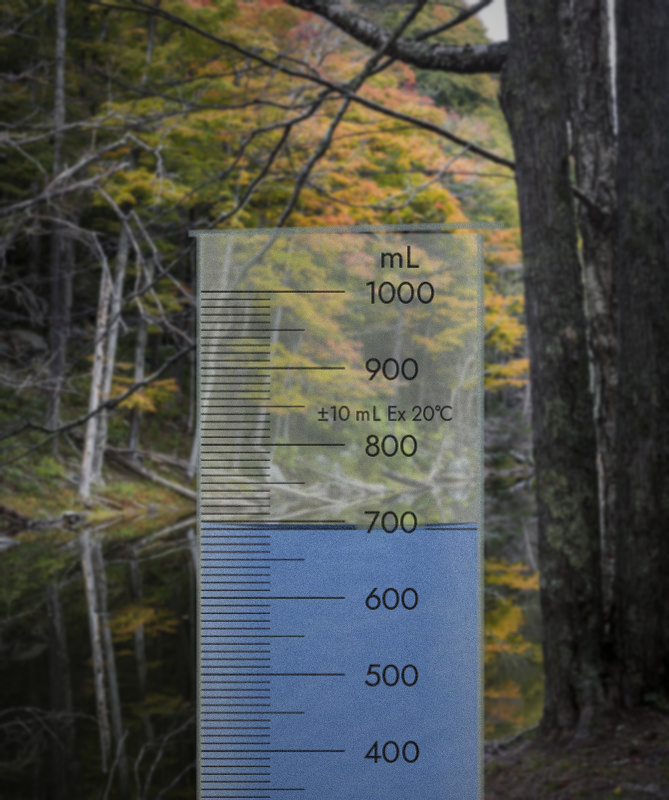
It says 690; mL
